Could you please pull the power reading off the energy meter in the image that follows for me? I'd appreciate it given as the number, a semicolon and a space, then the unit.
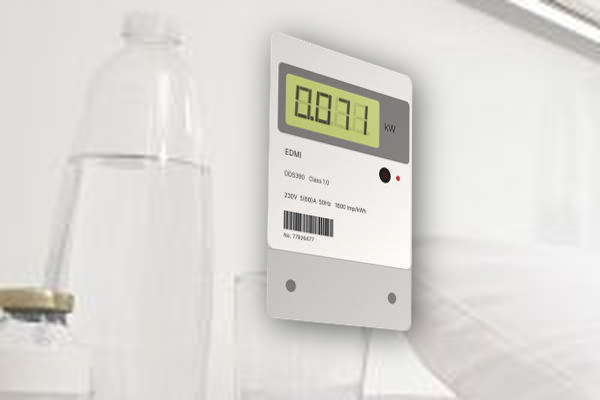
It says 0.071; kW
